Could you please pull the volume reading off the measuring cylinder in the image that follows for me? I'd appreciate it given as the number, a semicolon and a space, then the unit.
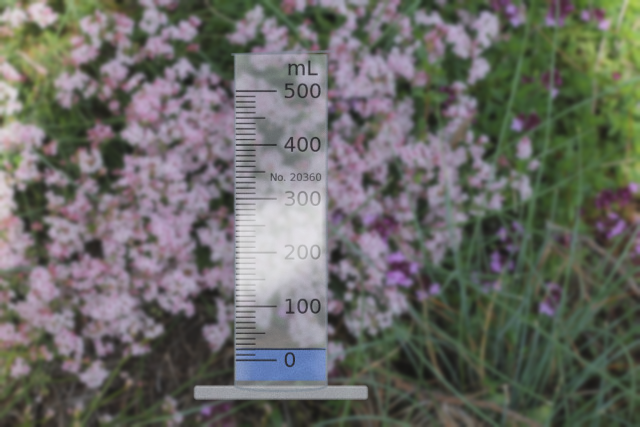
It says 20; mL
